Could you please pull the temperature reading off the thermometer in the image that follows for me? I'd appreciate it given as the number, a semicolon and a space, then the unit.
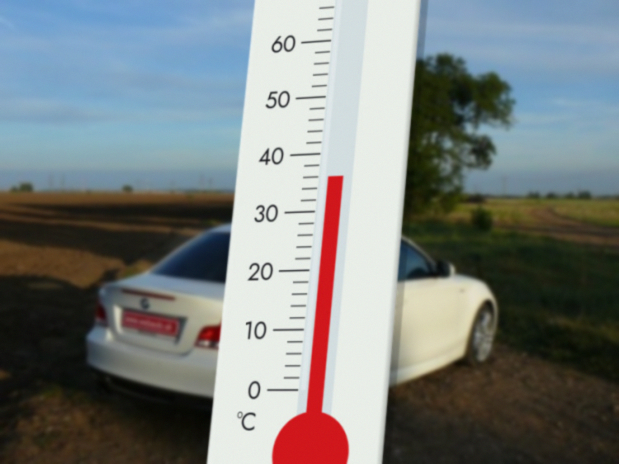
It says 36; °C
